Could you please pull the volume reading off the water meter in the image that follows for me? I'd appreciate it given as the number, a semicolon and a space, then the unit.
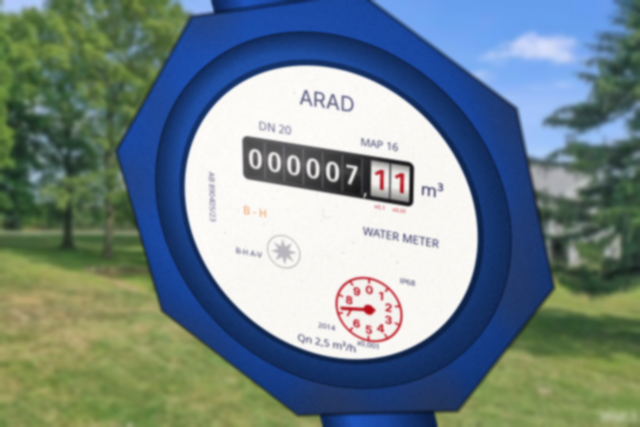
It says 7.117; m³
